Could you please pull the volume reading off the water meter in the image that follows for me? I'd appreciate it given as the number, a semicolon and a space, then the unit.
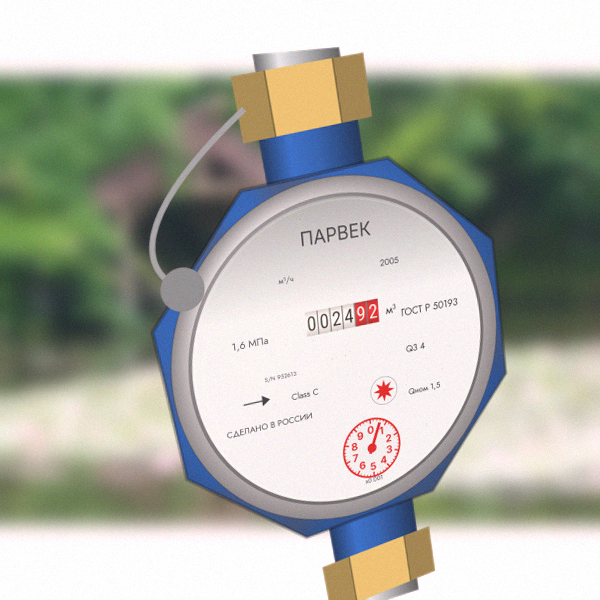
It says 24.920; m³
